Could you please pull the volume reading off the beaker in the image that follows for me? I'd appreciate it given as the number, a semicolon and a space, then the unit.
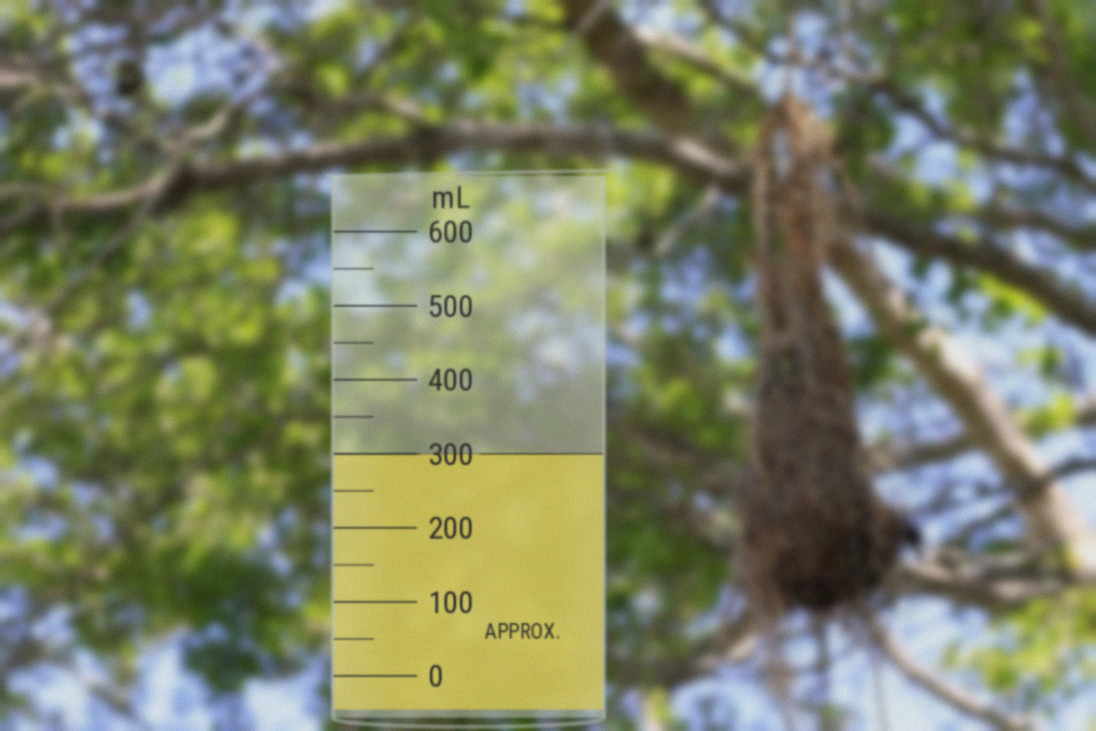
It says 300; mL
